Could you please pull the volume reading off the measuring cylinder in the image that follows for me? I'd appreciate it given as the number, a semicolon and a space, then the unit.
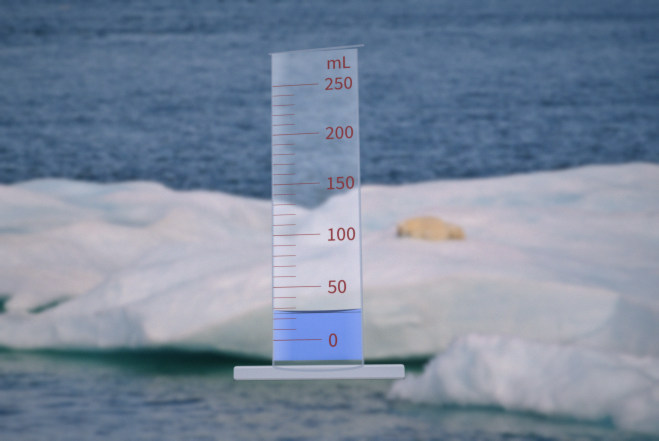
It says 25; mL
